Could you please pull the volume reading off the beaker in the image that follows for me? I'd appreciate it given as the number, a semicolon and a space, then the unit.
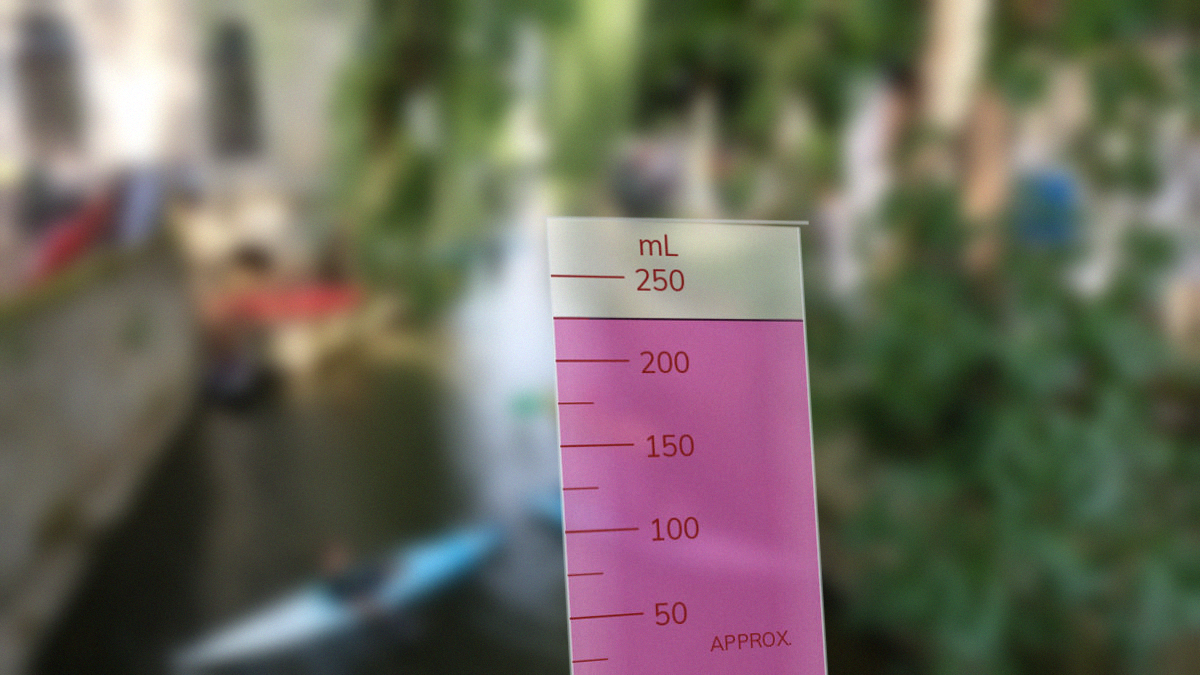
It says 225; mL
